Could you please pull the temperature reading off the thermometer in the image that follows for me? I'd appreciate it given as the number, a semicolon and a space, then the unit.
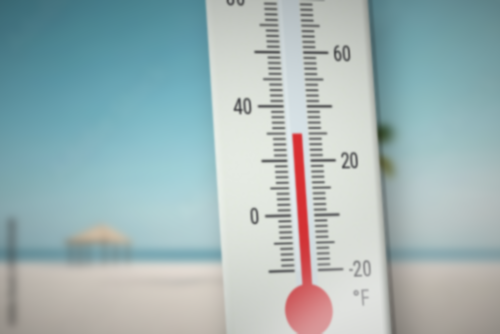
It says 30; °F
